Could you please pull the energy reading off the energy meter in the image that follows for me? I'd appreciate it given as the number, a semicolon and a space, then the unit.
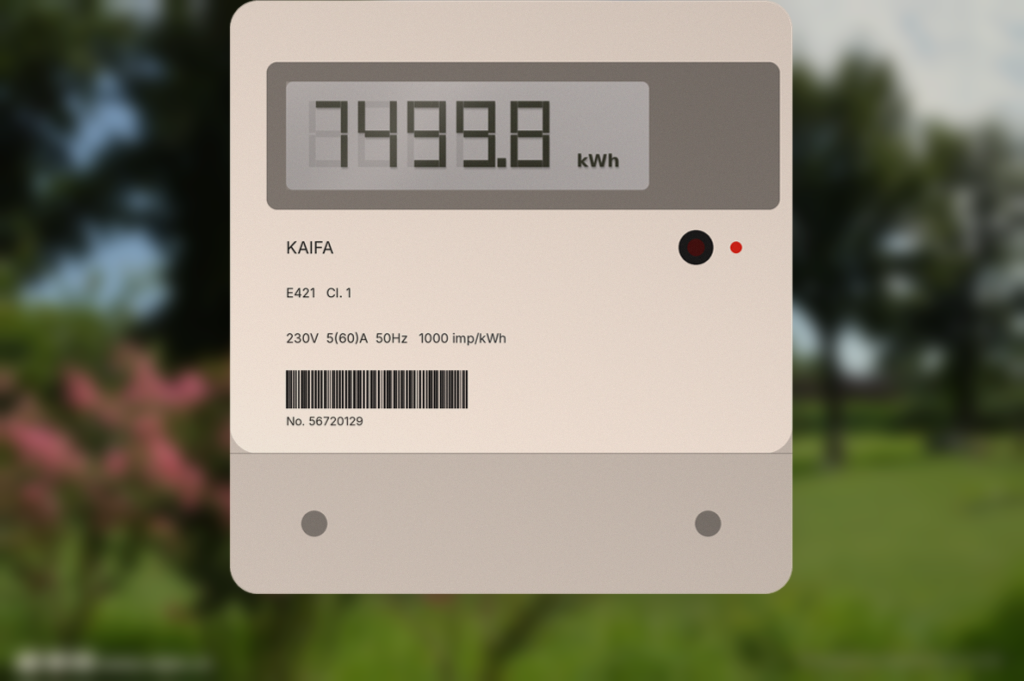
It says 7499.8; kWh
